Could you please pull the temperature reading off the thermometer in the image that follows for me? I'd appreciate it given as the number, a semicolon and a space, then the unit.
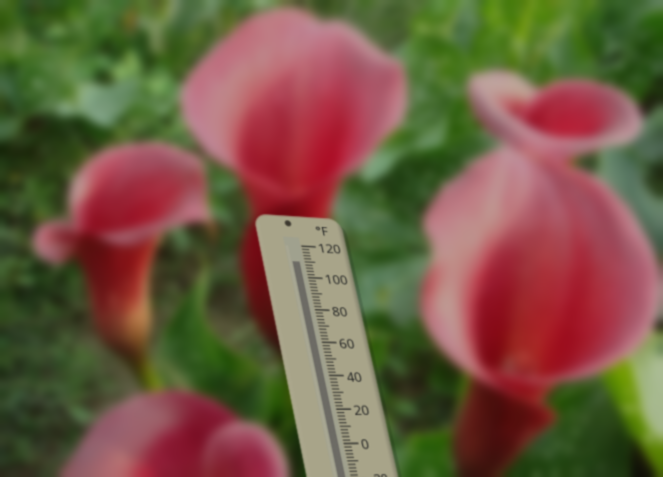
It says 110; °F
